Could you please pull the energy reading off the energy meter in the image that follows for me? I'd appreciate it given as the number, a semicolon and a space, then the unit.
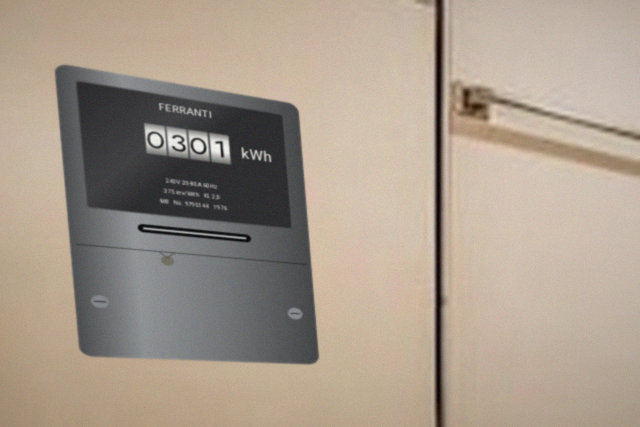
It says 301; kWh
